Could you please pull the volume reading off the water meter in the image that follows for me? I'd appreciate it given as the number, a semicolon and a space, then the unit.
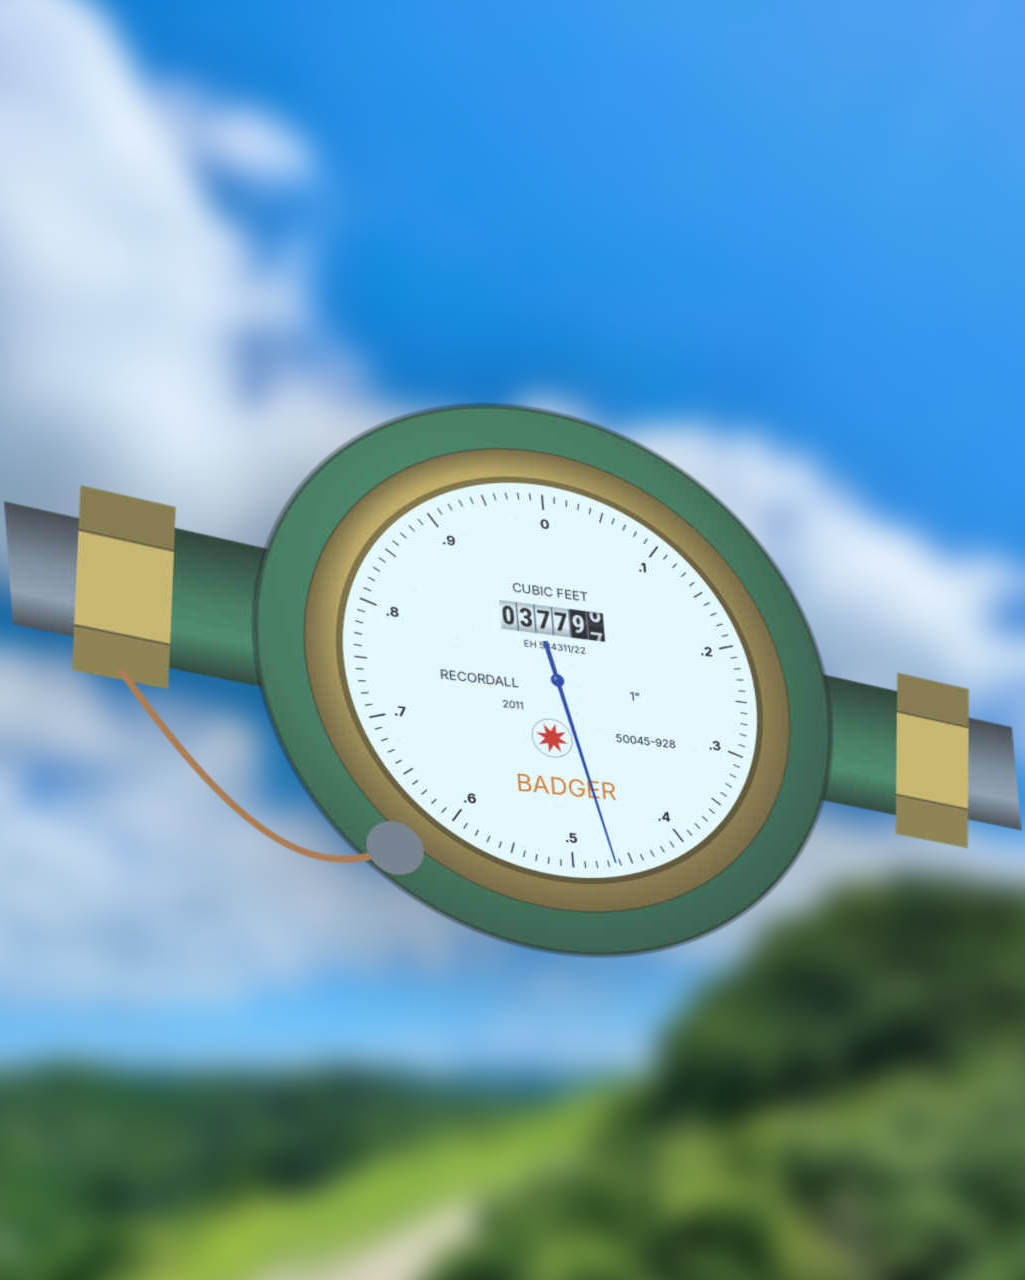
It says 37796.46; ft³
